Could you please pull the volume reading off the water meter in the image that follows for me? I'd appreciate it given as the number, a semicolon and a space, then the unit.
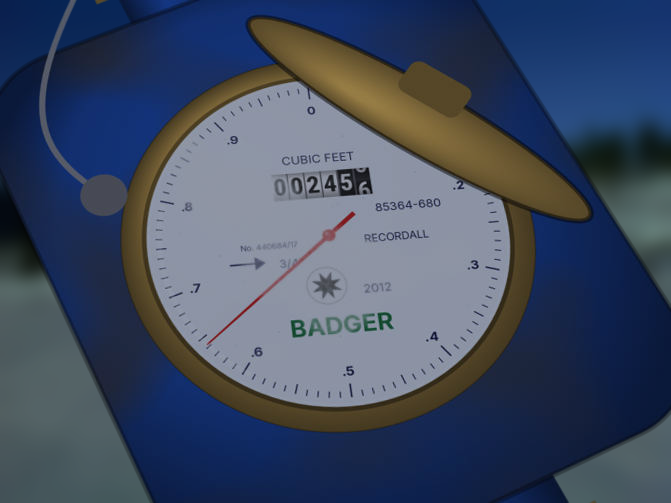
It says 2455.64; ft³
